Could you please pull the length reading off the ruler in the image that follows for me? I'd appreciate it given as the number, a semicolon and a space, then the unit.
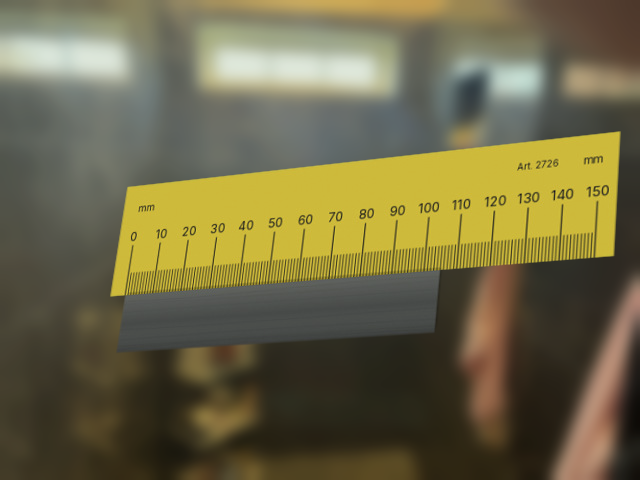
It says 105; mm
